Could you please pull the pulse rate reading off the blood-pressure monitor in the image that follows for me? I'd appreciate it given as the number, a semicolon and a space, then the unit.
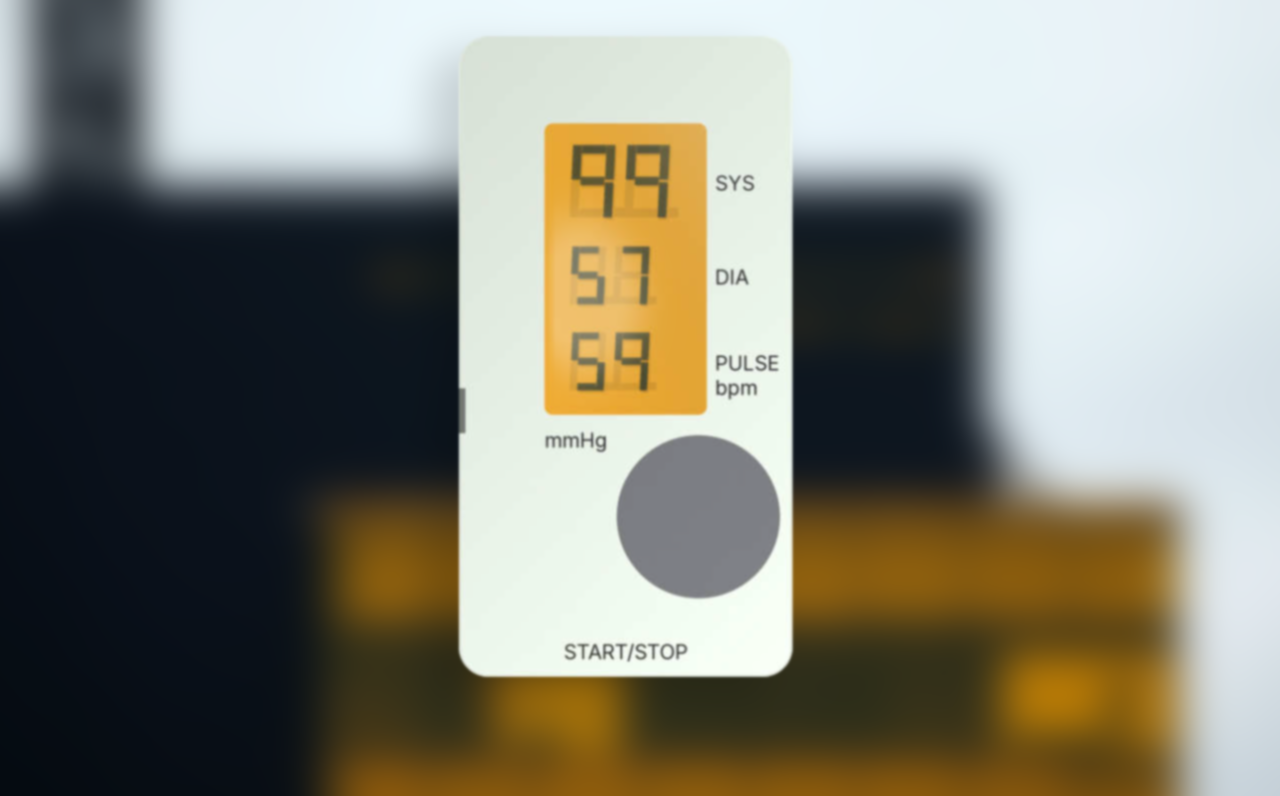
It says 59; bpm
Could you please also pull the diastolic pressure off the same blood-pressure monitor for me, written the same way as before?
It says 57; mmHg
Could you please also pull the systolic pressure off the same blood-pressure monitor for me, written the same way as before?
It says 99; mmHg
